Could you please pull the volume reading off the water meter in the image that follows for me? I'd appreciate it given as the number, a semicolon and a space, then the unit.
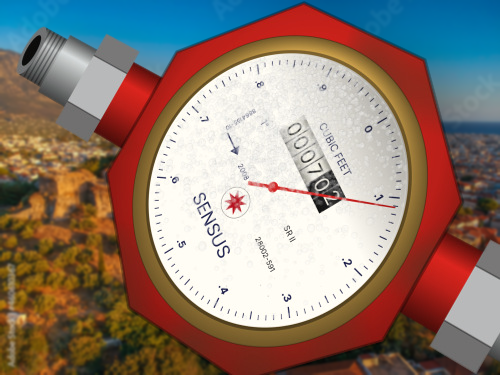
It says 702.11; ft³
